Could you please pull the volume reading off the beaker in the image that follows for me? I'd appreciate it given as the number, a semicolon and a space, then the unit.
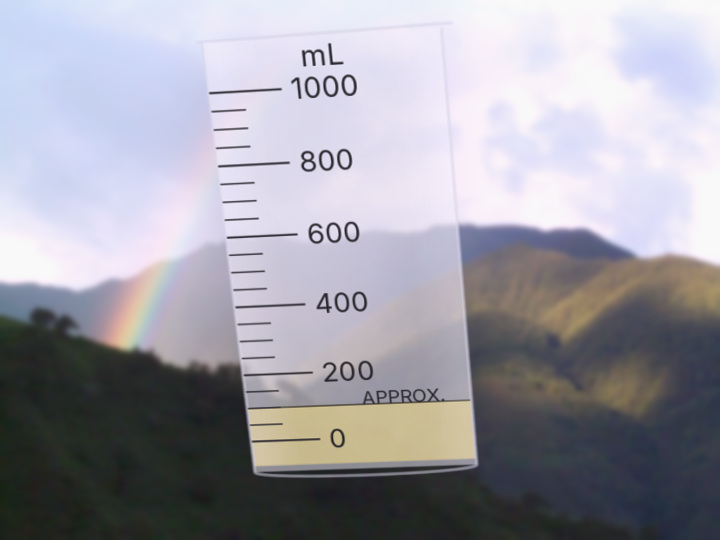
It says 100; mL
